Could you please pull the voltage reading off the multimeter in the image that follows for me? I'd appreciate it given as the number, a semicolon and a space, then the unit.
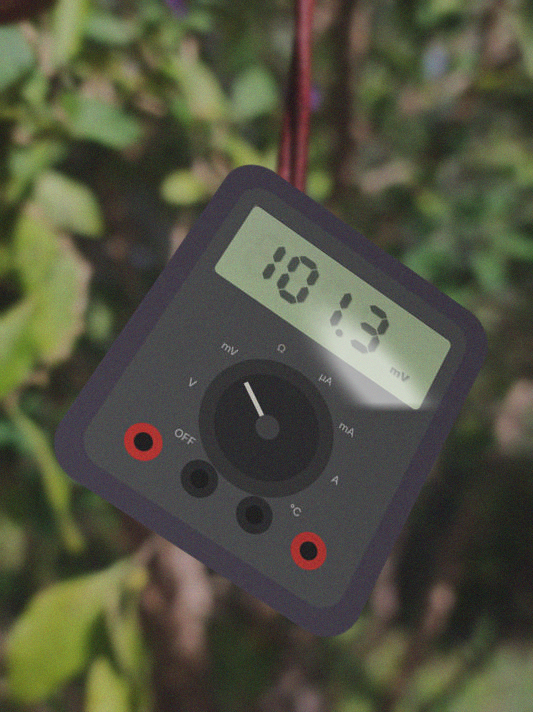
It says 101.3; mV
